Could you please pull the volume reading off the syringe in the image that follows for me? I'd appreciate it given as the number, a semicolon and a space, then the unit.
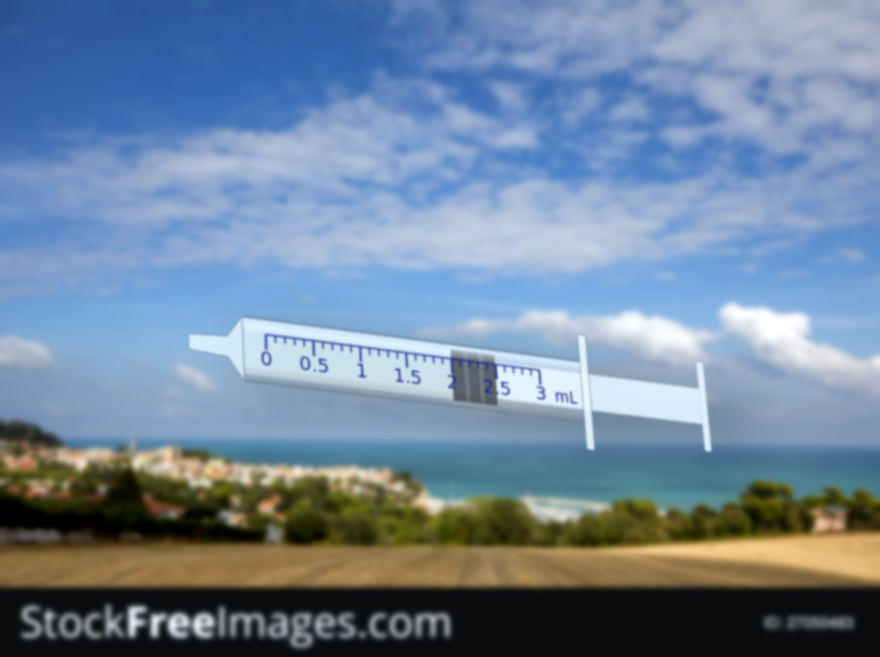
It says 2; mL
